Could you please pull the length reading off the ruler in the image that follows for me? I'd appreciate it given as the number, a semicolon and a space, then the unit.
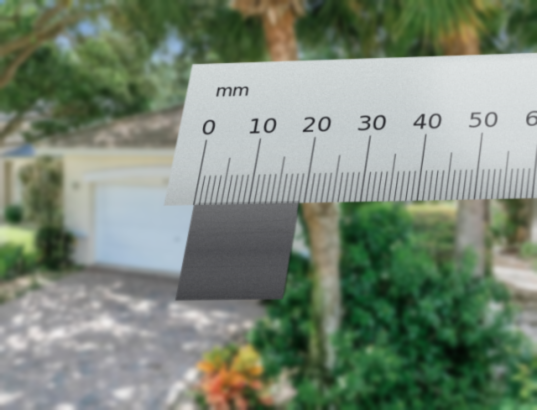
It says 19; mm
